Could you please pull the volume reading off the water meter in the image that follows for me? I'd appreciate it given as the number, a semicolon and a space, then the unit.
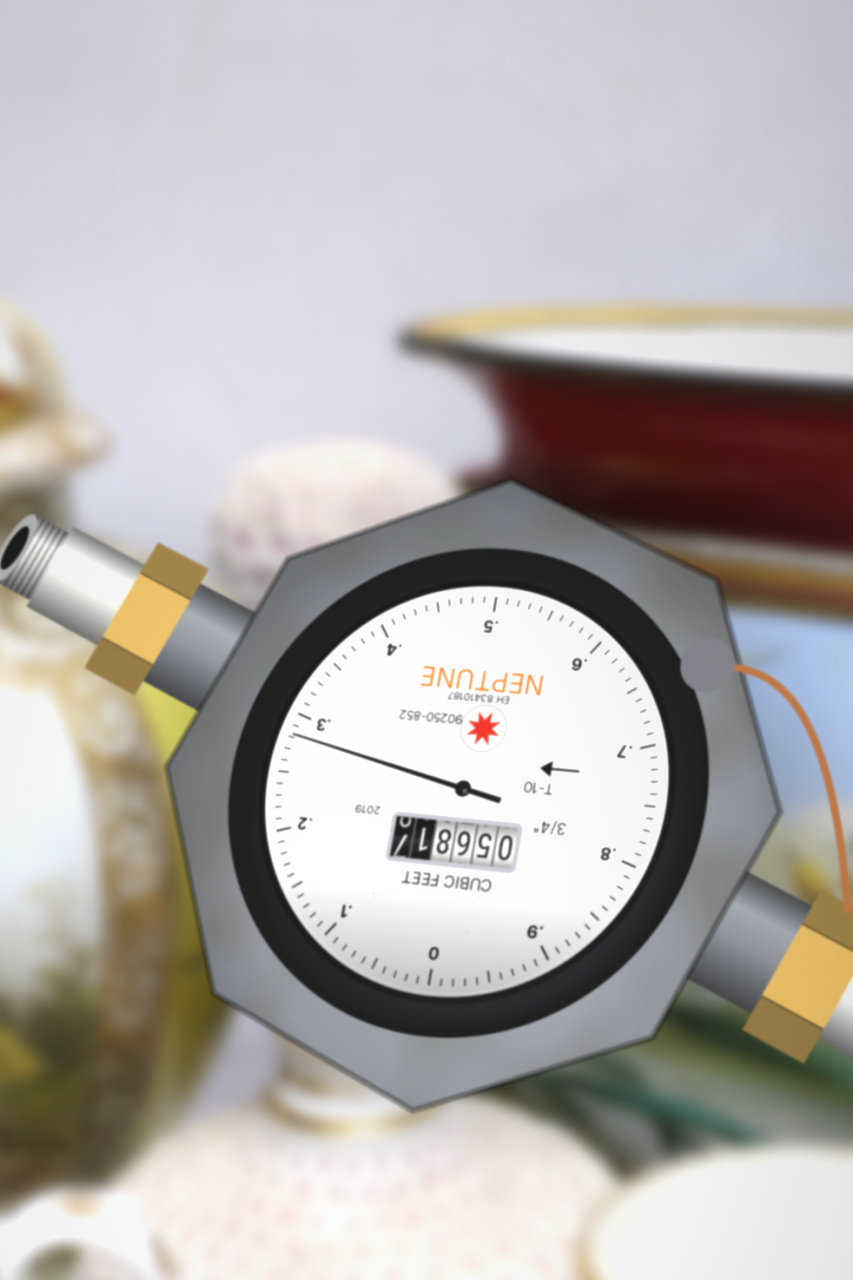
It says 56817.28; ft³
